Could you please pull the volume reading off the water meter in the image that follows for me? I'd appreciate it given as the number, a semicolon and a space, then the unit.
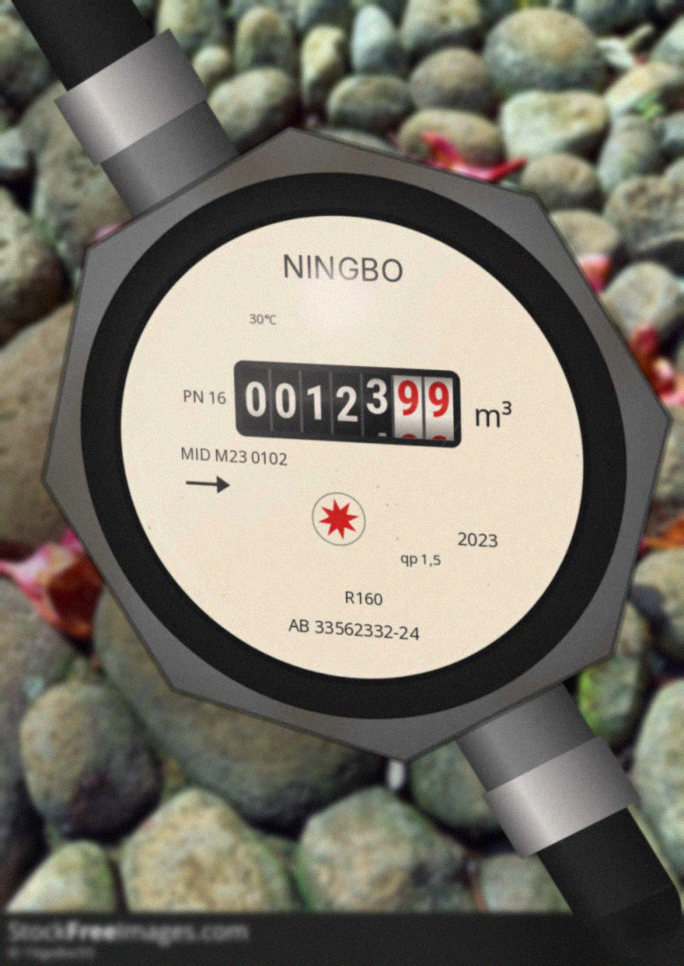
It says 123.99; m³
